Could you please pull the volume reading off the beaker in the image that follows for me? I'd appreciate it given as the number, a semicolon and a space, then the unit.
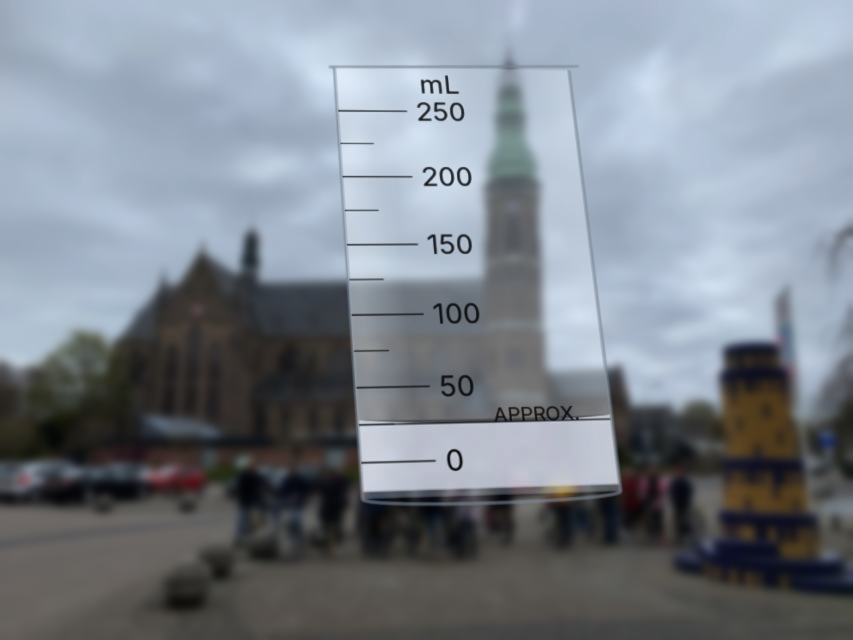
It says 25; mL
